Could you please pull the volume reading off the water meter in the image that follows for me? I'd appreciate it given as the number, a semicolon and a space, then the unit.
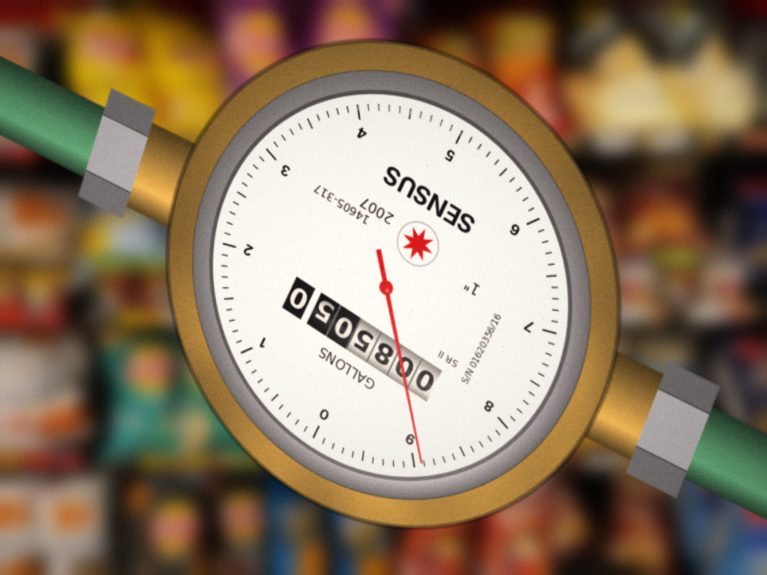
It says 85048.9; gal
